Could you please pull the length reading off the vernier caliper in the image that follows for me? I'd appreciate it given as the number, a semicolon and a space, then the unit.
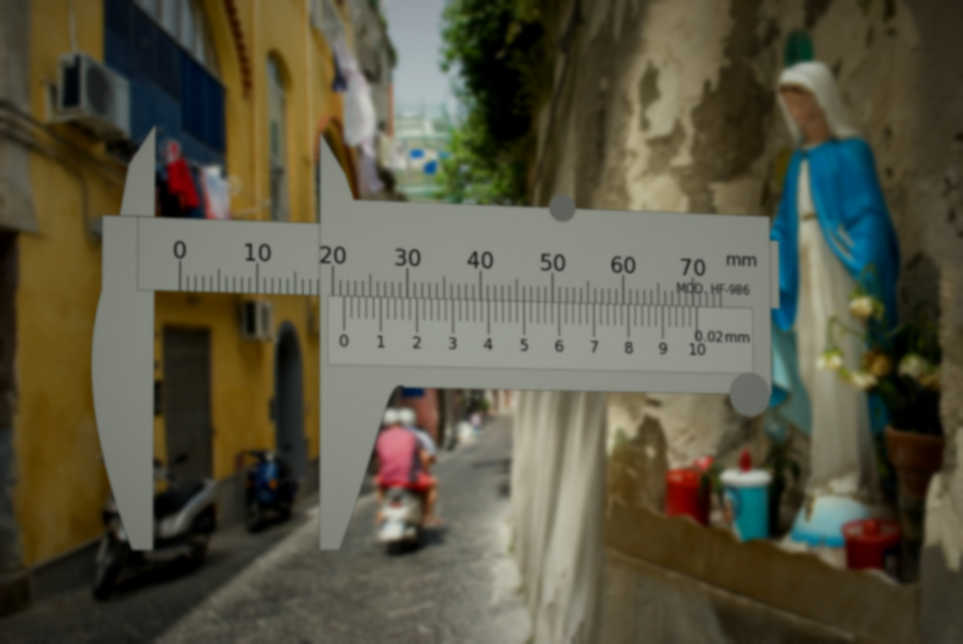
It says 21.5; mm
